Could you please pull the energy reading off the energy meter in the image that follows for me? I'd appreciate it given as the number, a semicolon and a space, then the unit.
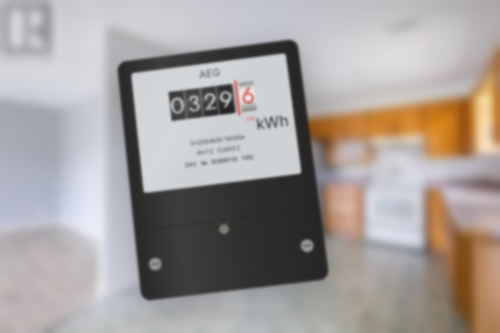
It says 329.6; kWh
